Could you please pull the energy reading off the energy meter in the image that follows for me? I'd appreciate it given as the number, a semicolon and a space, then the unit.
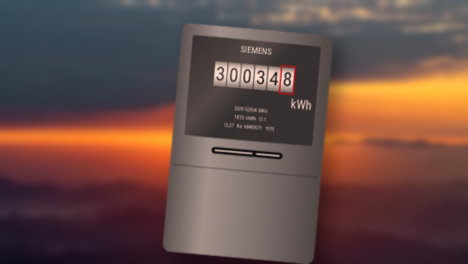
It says 30034.8; kWh
